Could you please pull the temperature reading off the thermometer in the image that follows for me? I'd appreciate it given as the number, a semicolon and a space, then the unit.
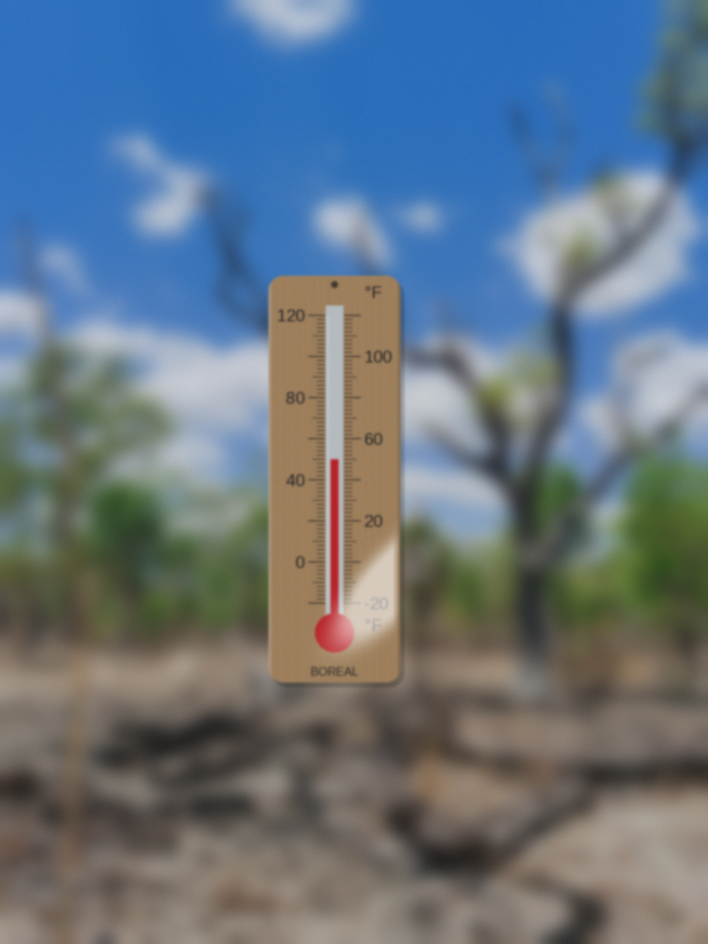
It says 50; °F
